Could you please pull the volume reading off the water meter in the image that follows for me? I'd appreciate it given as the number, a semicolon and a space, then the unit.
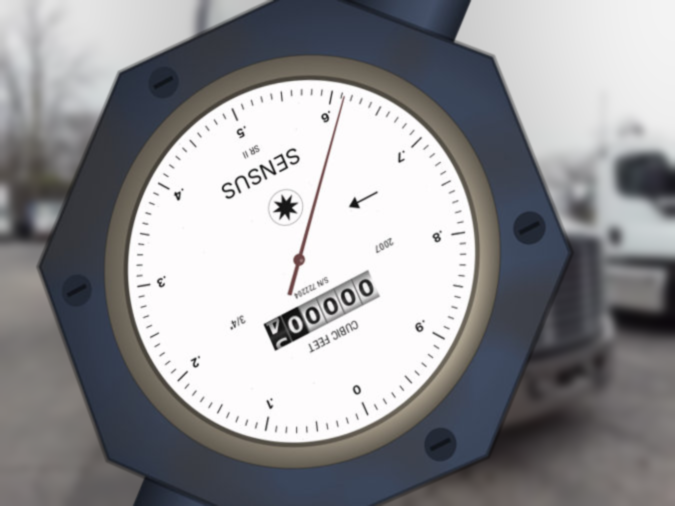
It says 3.61; ft³
